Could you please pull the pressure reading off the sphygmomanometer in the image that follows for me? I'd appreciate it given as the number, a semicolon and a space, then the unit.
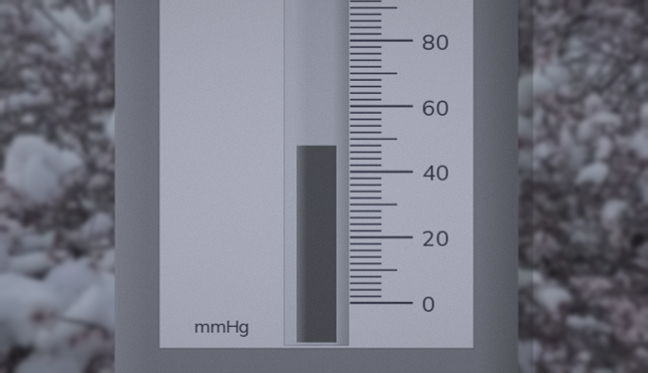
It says 48; mmHg
